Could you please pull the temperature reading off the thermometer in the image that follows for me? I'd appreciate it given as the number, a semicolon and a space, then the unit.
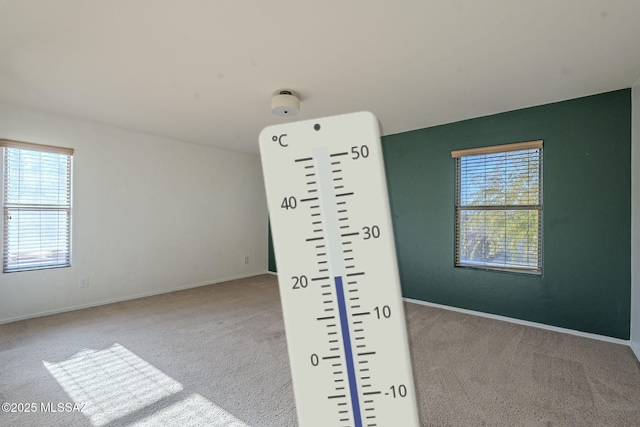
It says 20; °C
